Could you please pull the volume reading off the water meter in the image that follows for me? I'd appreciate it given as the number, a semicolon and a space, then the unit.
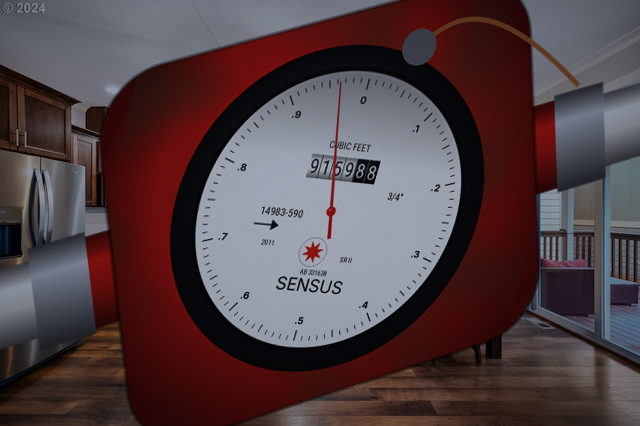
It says 915987.96; ft³
